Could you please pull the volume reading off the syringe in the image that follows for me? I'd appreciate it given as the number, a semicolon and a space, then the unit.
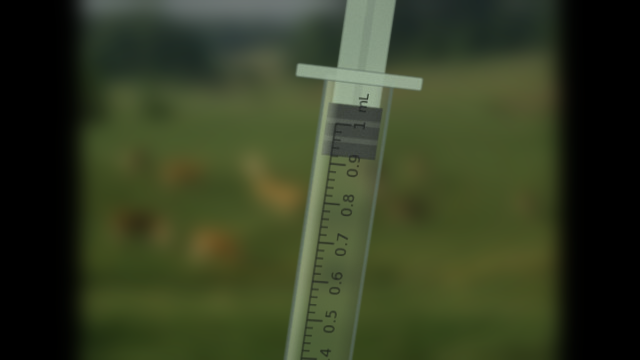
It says 0.92; mL
